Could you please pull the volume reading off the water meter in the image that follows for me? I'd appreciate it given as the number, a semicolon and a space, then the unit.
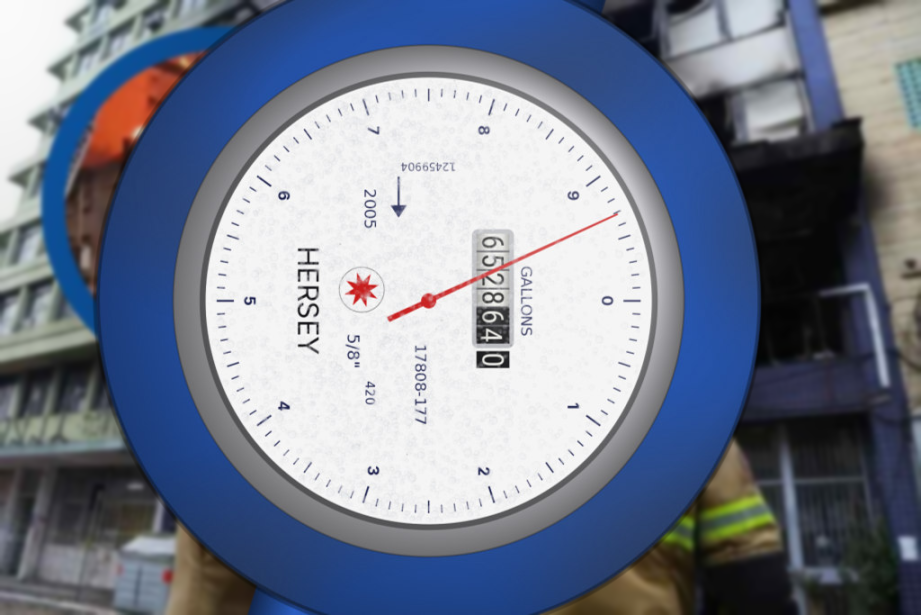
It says 6528639.3; gal
